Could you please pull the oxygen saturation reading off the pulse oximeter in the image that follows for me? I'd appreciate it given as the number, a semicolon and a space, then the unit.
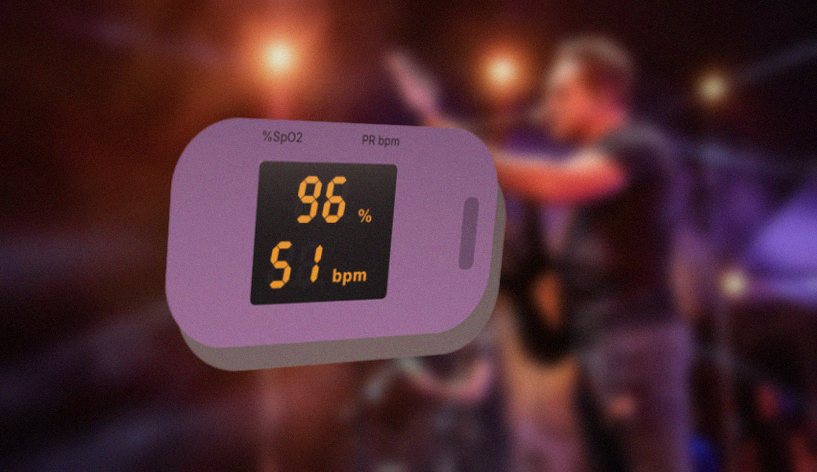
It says 96; %
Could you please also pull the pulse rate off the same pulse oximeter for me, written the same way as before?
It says 51; bpm
